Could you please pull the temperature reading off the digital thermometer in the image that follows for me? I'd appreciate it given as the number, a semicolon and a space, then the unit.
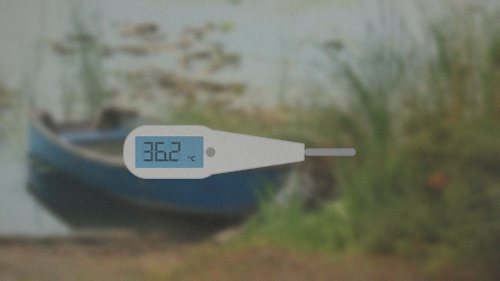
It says 36.2; °C
